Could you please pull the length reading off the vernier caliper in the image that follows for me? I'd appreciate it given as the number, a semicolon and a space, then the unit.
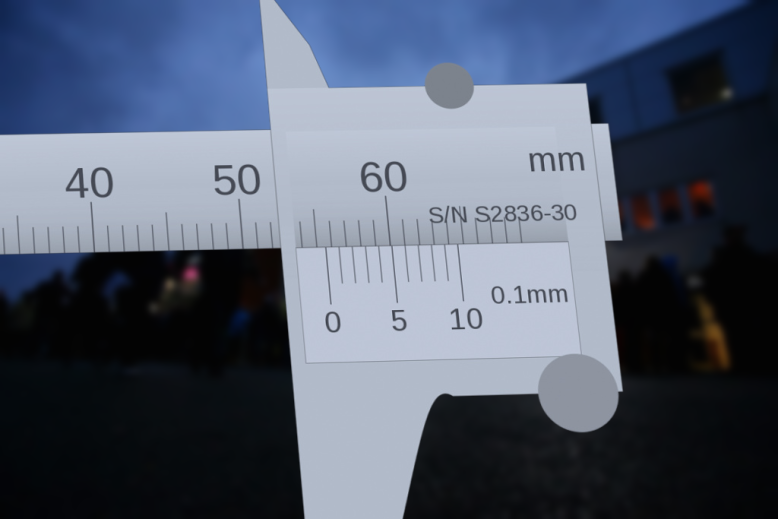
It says 55.6; mm
